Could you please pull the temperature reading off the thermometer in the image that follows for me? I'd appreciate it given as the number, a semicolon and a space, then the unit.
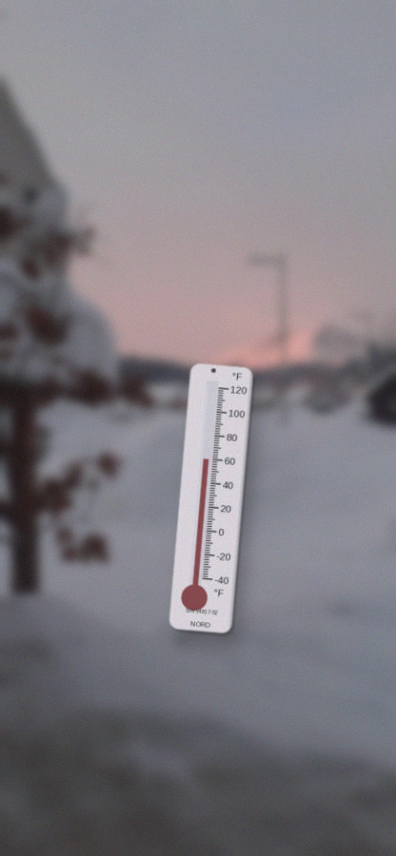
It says 60; °F
